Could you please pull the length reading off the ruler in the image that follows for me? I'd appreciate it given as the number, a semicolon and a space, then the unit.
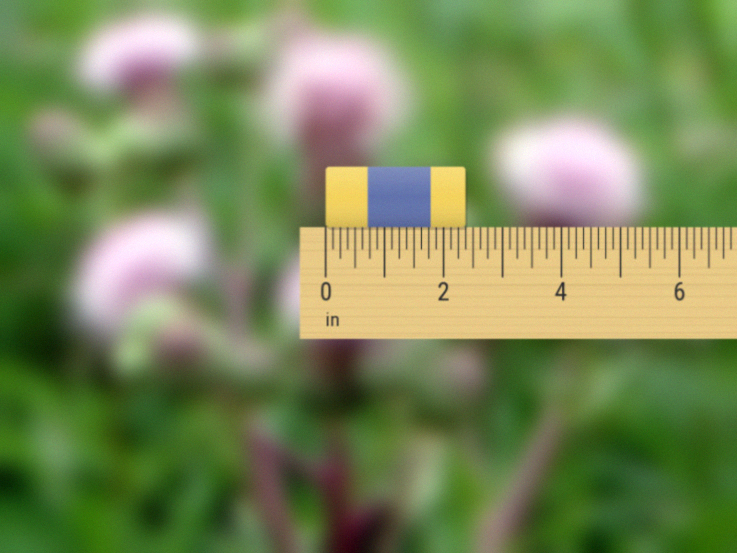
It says 2.375; in
